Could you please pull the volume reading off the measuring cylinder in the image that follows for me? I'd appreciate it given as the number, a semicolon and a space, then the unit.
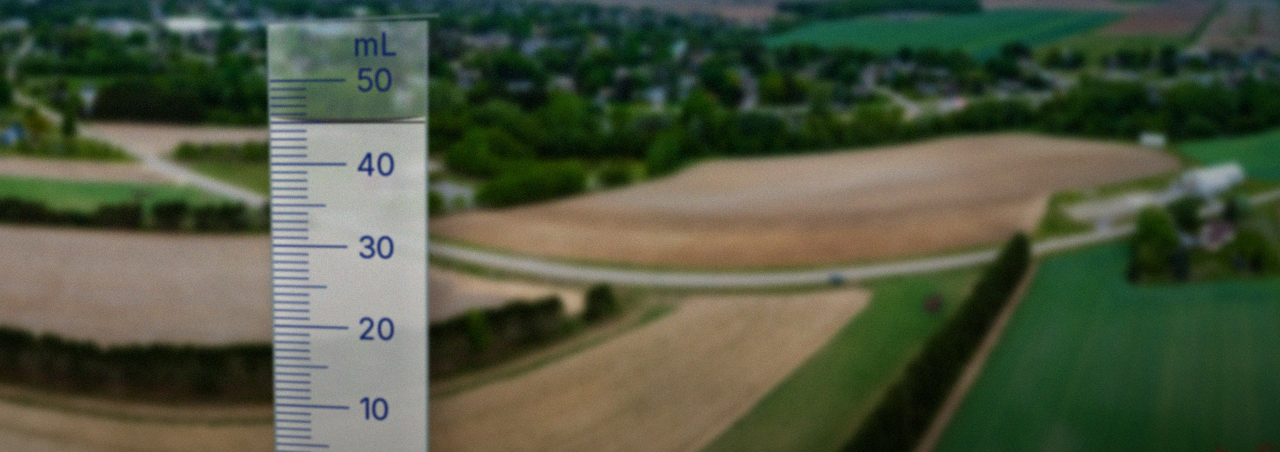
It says 45; mL
